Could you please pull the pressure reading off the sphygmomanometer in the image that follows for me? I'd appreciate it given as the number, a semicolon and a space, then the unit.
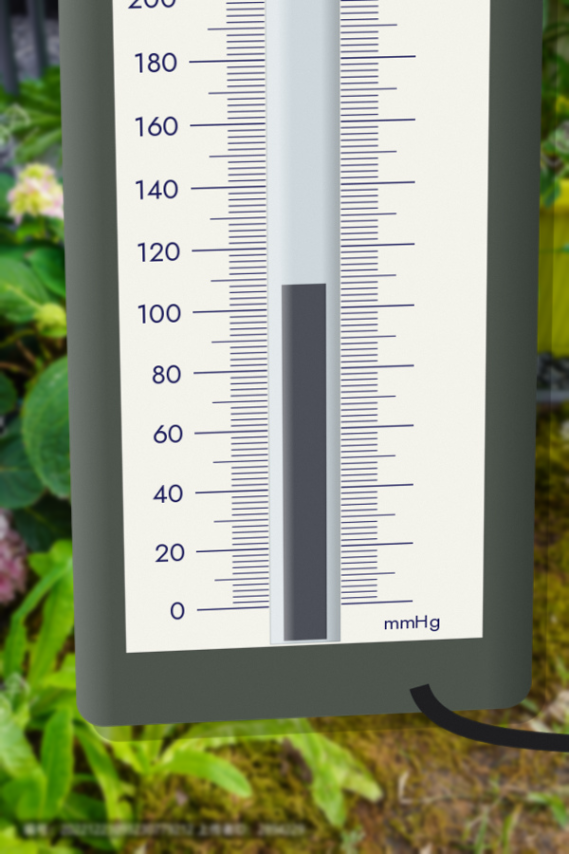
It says 108; mmHg
